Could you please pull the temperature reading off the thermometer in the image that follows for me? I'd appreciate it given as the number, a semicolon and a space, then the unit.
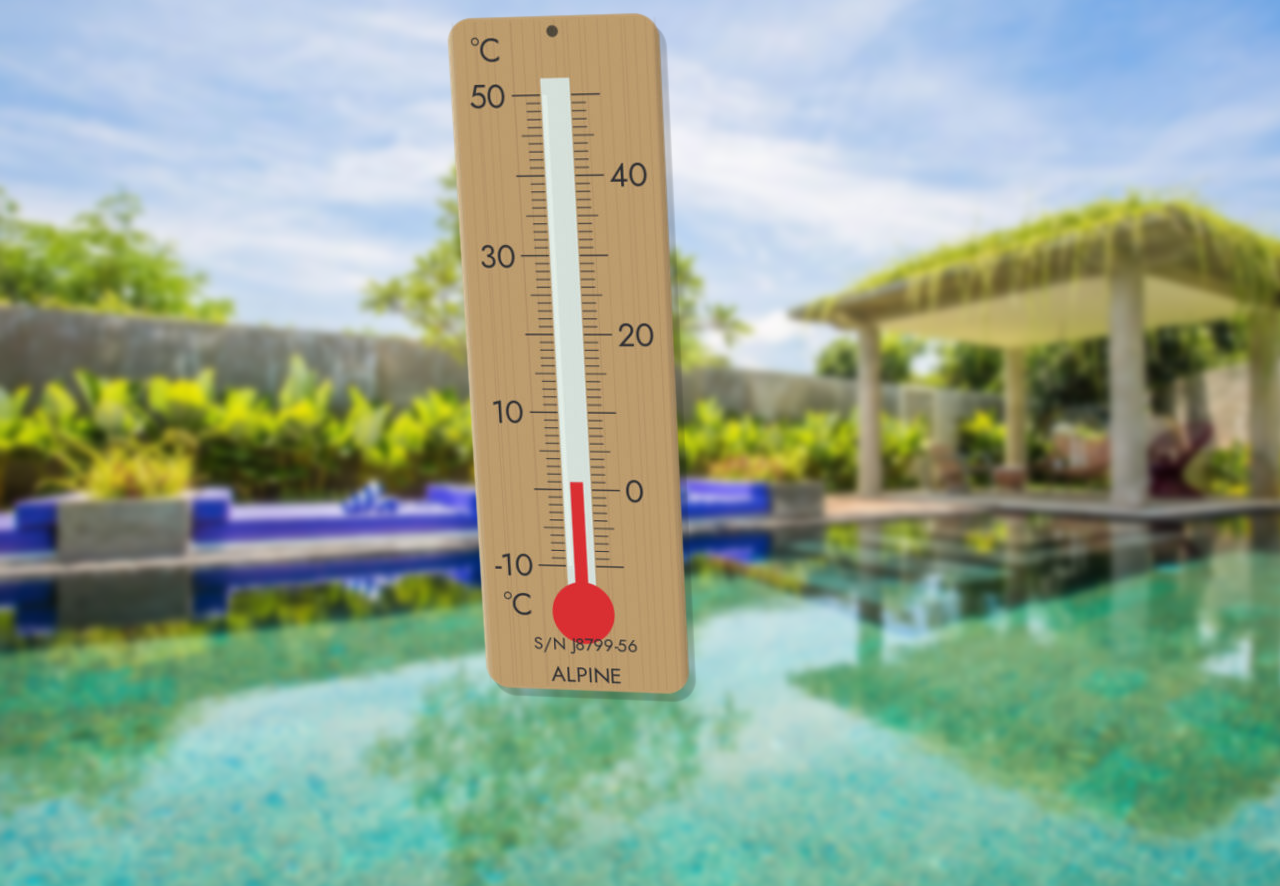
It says 1; °C
